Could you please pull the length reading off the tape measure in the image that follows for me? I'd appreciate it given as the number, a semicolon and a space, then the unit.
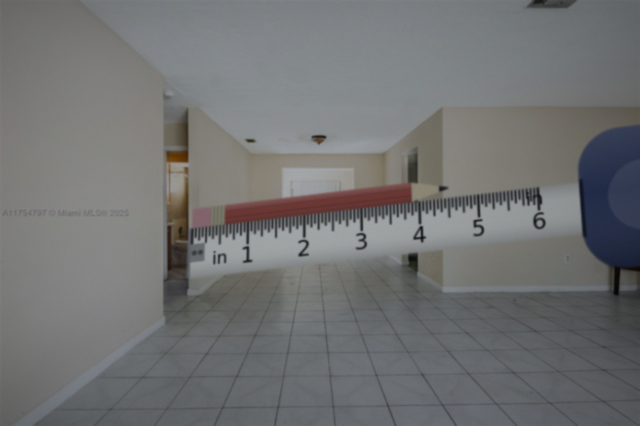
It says 4.5; in
